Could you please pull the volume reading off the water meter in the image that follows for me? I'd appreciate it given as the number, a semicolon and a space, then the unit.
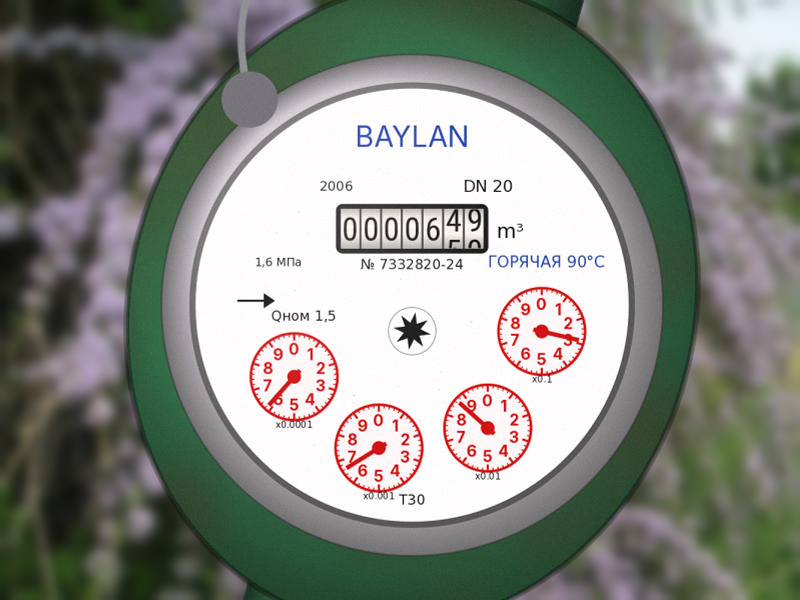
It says 649.2866; m³
